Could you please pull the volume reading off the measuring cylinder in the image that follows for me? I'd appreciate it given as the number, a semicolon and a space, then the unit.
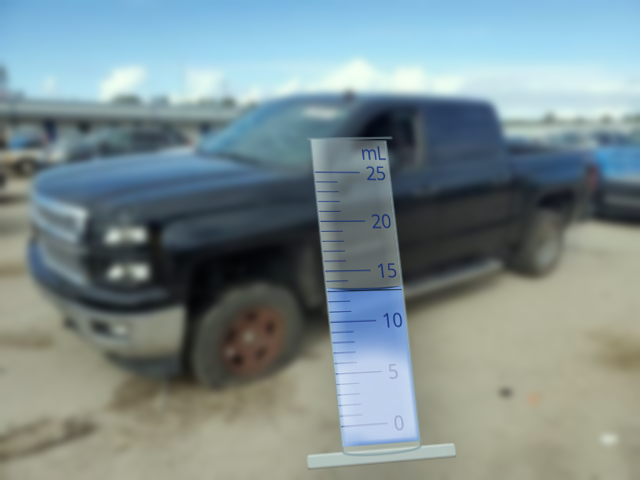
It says 13; mL
